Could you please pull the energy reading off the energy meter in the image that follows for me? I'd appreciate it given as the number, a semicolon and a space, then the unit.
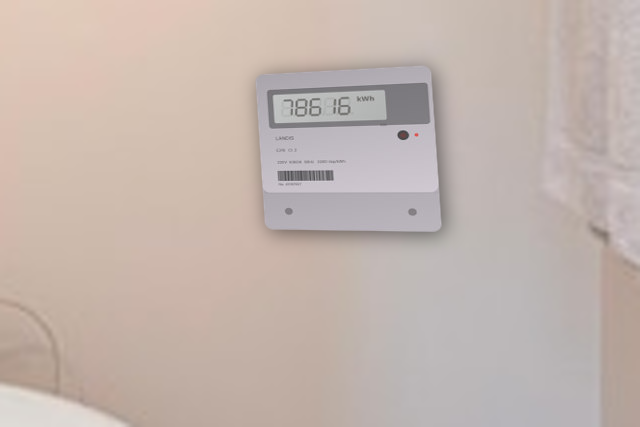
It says 78616; kWh
